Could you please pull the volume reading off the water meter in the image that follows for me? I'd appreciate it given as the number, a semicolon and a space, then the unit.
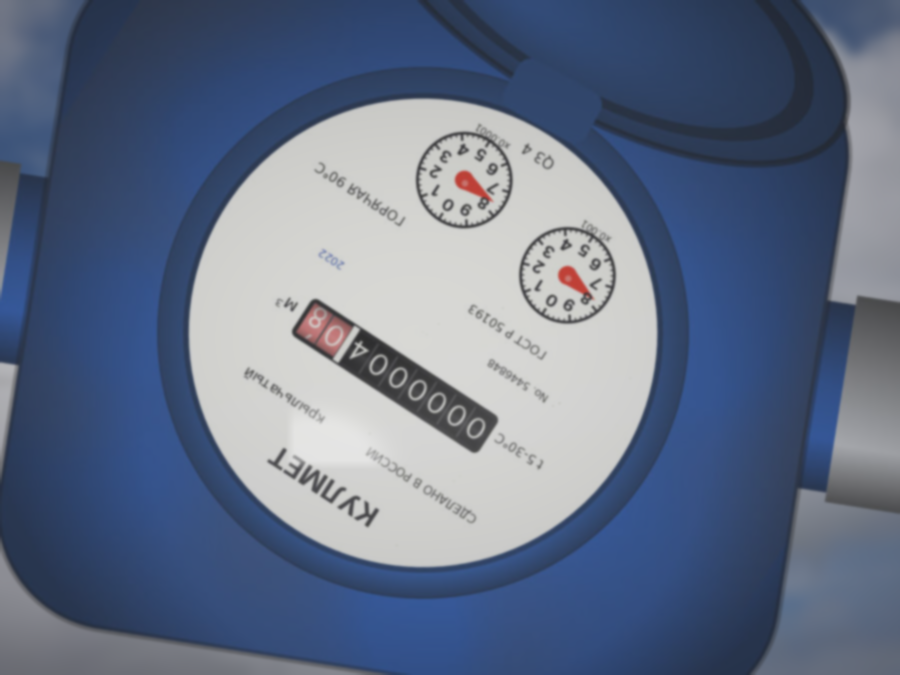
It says 4.0777; m³
